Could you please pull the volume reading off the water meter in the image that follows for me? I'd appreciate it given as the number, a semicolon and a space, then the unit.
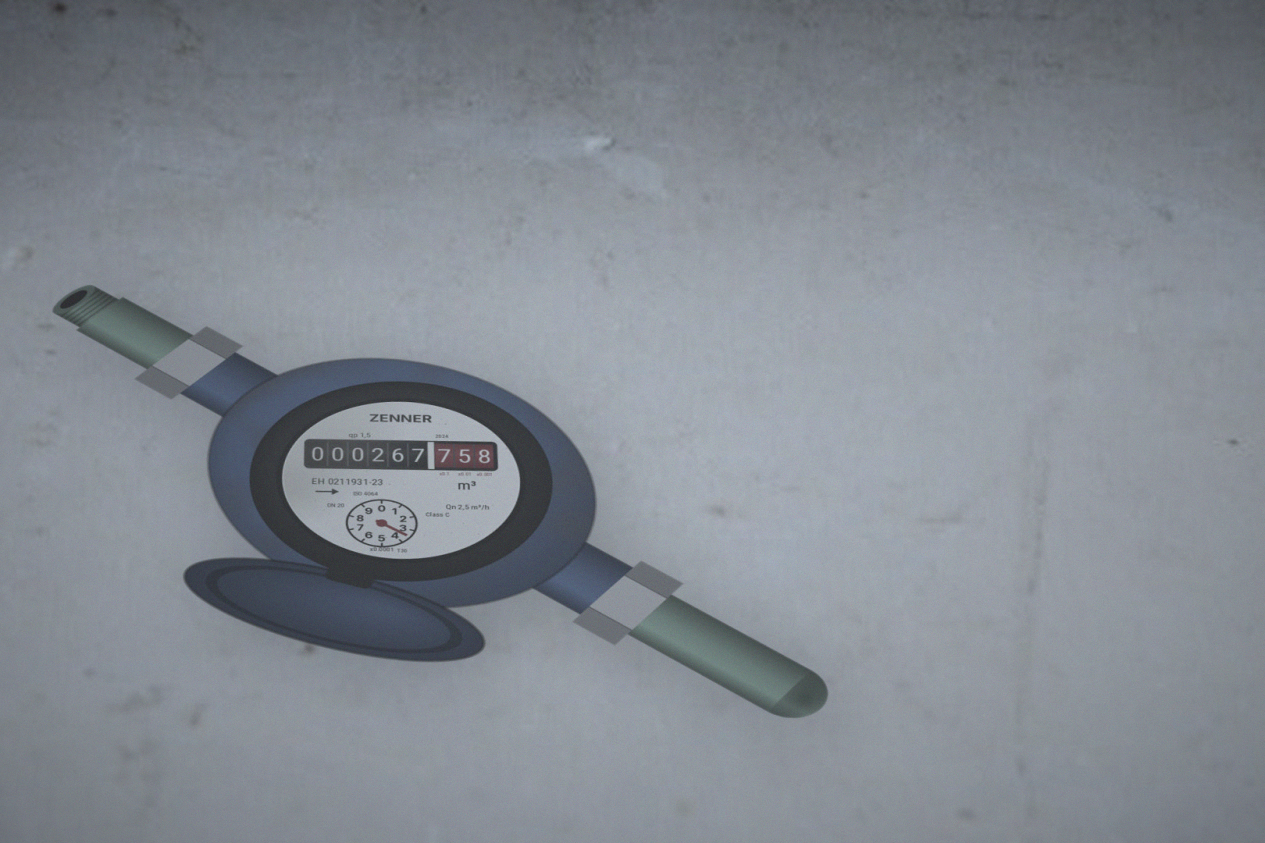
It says 267.7583; m³
